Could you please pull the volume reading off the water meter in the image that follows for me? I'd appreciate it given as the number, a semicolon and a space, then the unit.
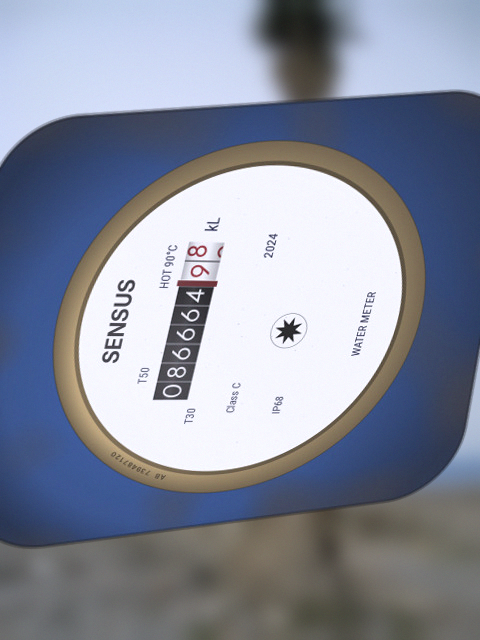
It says 86664.98; kL
